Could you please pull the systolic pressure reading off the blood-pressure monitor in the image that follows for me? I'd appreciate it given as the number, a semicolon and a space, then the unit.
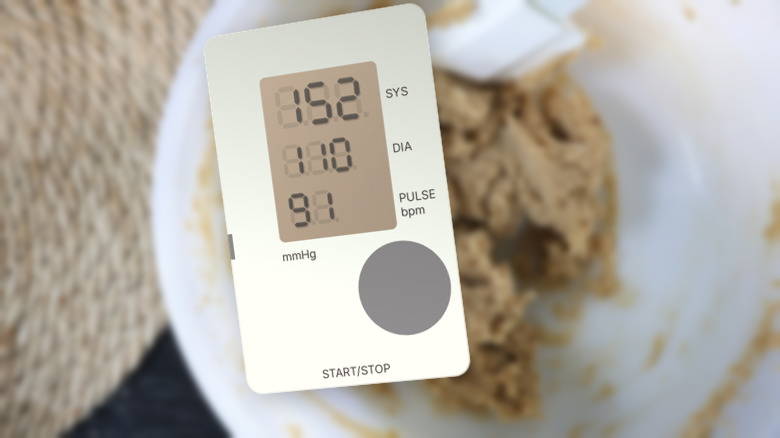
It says 152; mmHg
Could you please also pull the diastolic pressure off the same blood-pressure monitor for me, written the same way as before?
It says 110; mmHg
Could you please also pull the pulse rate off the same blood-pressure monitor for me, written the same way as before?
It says 91; bpm
